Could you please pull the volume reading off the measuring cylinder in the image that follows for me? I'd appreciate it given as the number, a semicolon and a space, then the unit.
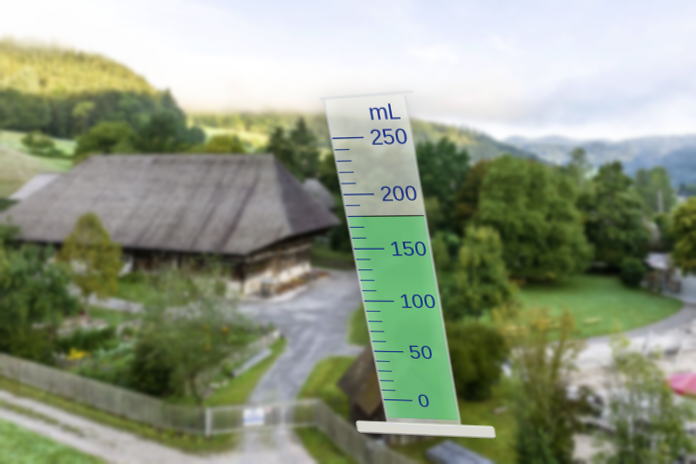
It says 180; mL
